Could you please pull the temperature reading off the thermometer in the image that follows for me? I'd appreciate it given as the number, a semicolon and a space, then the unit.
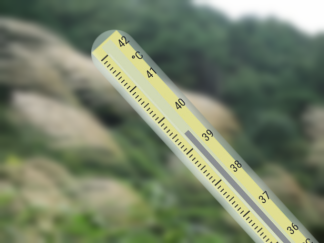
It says 39.4; °C
